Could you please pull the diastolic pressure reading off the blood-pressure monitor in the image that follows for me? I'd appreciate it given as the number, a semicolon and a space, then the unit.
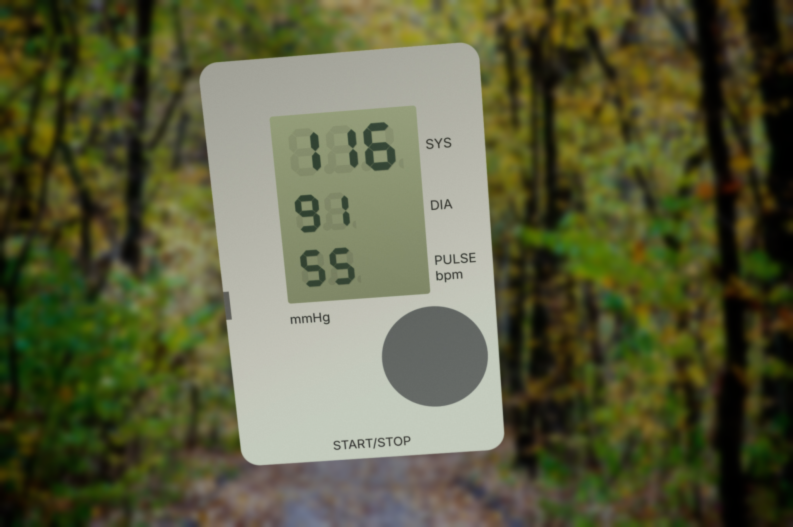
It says 91; mmHg
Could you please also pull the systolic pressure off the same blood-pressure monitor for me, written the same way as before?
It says 116; mmHg
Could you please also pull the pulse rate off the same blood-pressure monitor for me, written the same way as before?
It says 55; bpm
